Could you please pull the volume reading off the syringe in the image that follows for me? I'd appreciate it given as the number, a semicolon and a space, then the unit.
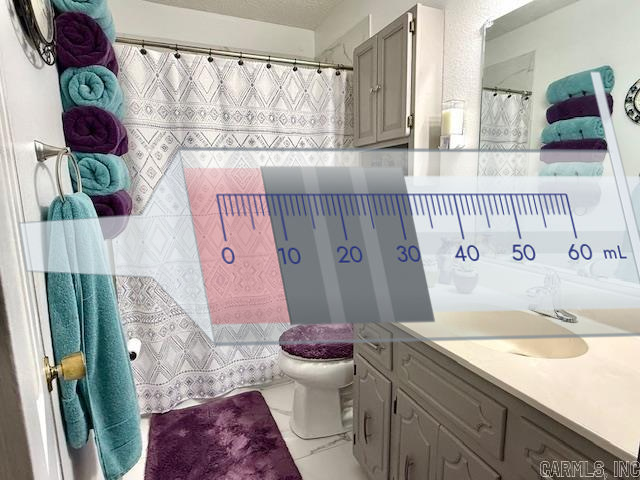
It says 8; mL
